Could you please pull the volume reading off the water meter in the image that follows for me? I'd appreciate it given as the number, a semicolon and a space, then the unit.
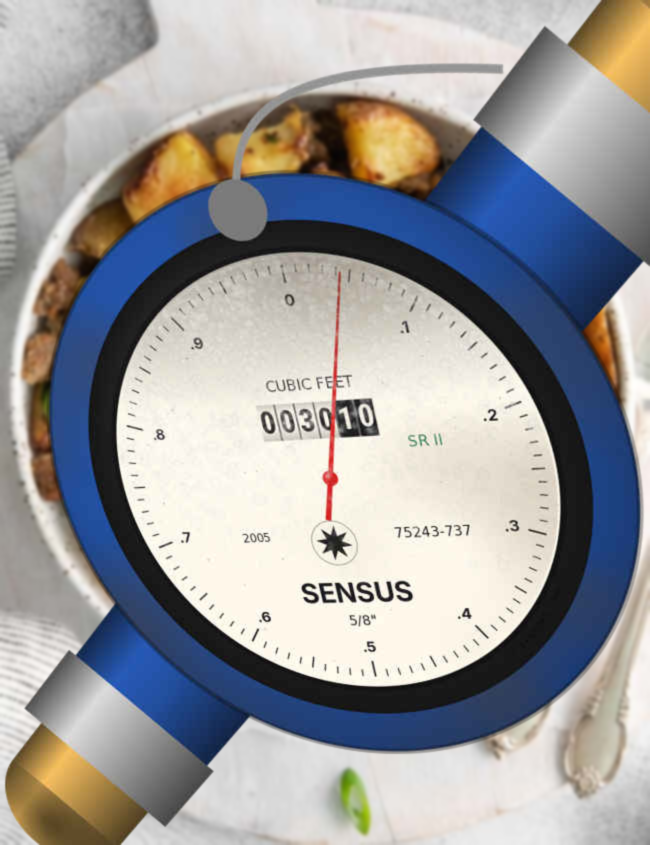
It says 3010.04; ft³
